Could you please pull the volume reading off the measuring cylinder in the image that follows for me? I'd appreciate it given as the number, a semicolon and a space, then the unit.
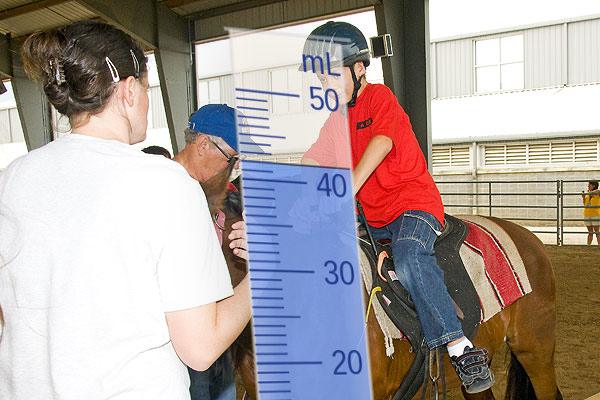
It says 42; mL
